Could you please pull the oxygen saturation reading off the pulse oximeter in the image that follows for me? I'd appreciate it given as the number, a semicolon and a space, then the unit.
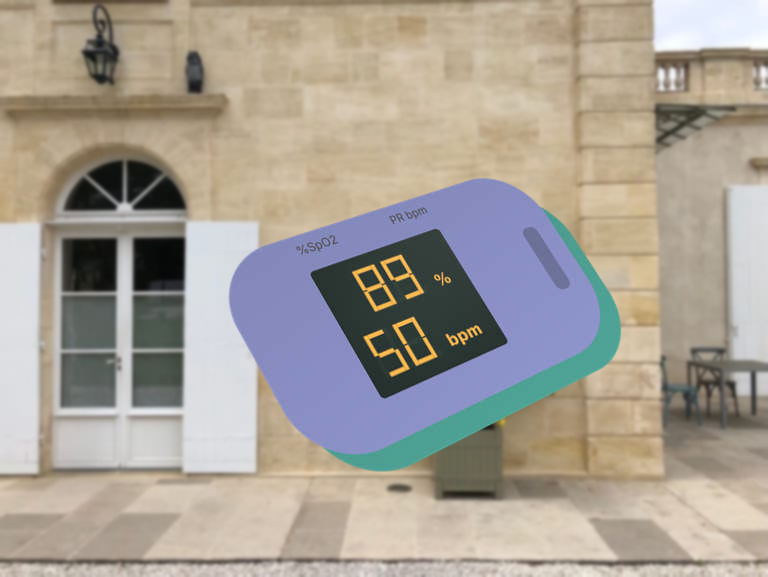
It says 89; %
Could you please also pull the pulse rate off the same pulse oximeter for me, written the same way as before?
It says 50; bpm
